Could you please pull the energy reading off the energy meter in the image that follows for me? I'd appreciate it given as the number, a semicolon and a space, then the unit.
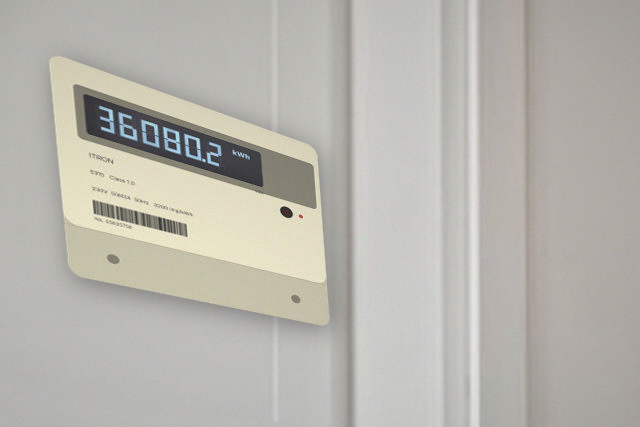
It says 36080.2; kWh
